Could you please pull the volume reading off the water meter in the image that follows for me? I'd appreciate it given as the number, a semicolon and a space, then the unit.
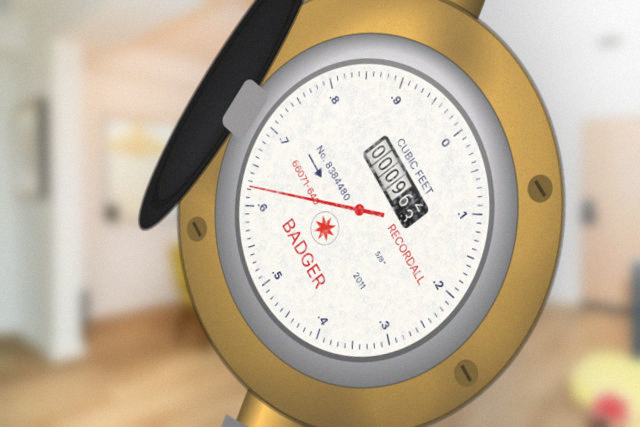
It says 962.62; ft³
